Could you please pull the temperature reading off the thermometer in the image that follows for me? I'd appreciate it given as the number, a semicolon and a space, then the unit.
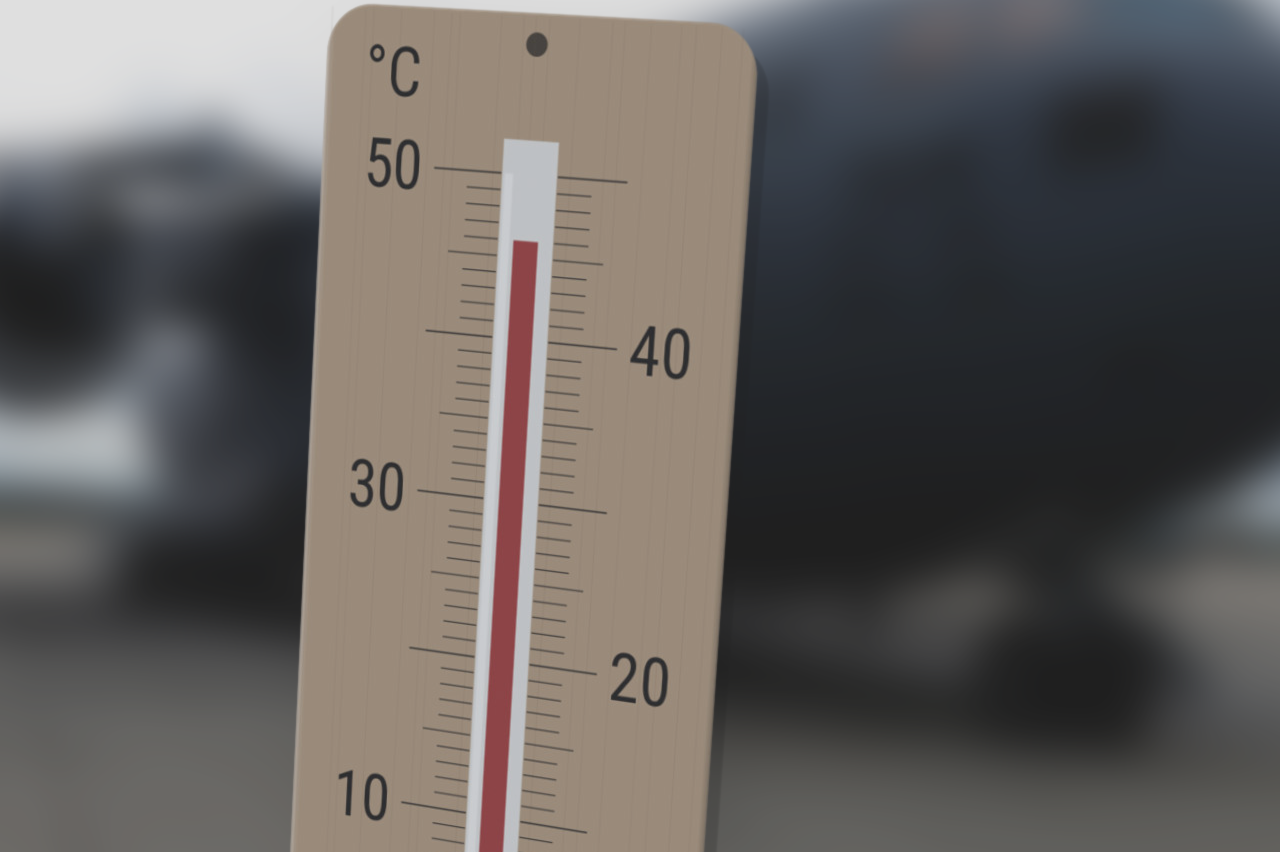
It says 46; °C
